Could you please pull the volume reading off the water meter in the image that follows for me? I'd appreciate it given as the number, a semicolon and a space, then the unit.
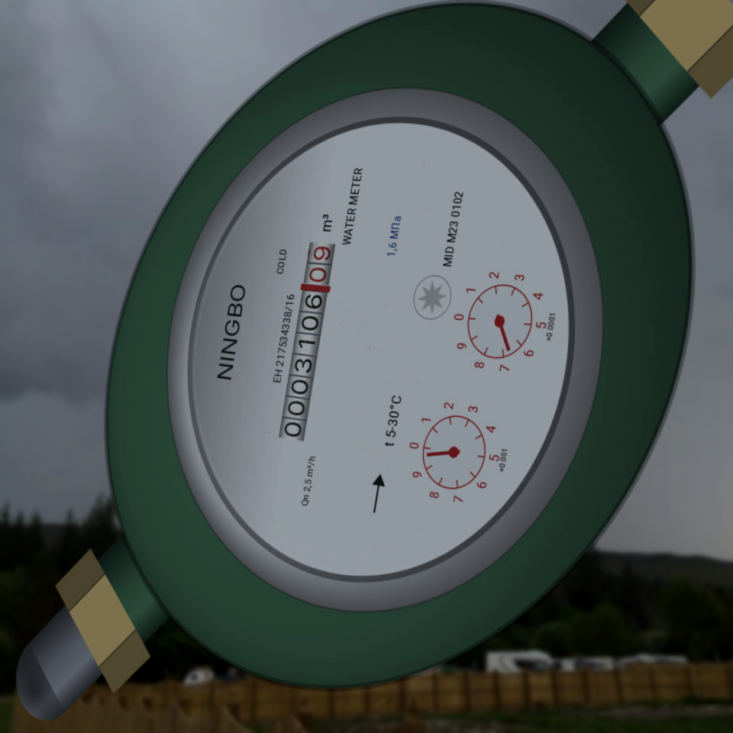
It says 3106.0896; m³
